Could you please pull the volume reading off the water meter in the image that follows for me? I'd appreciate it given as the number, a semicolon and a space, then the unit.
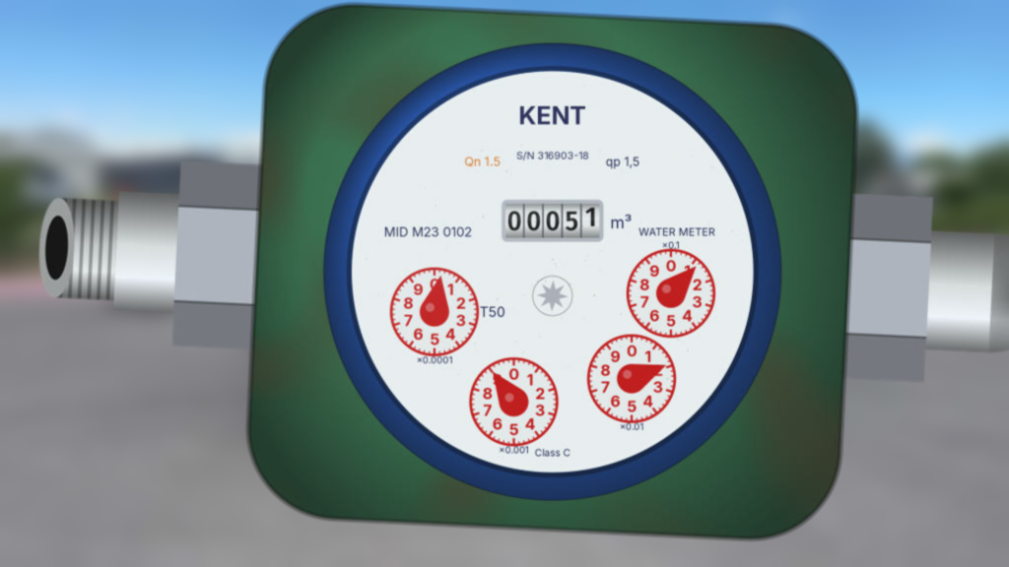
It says 51.1190; m³
